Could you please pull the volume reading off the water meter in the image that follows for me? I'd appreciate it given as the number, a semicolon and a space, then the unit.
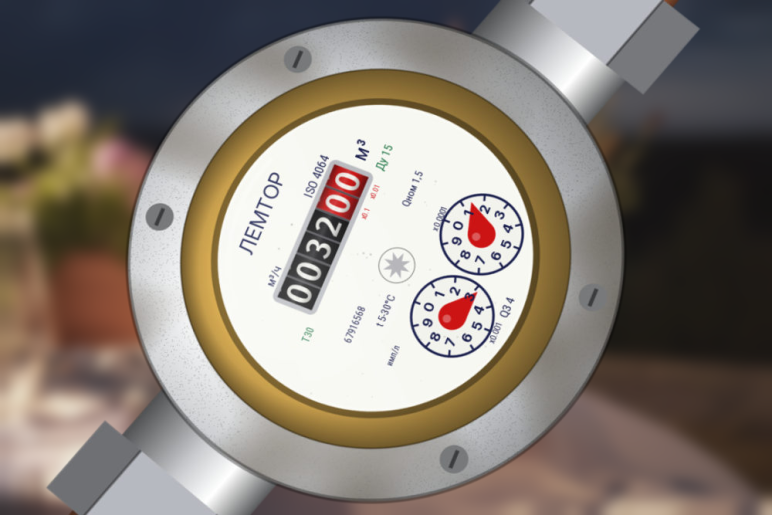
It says 32.0031; m³
